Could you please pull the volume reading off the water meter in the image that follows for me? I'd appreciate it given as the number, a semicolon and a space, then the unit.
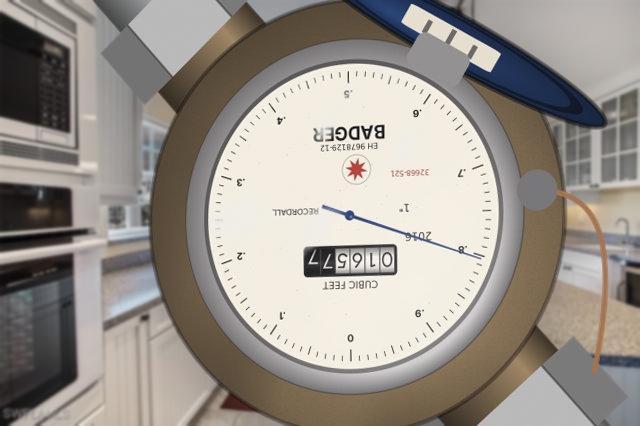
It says 16576.80; ft³
